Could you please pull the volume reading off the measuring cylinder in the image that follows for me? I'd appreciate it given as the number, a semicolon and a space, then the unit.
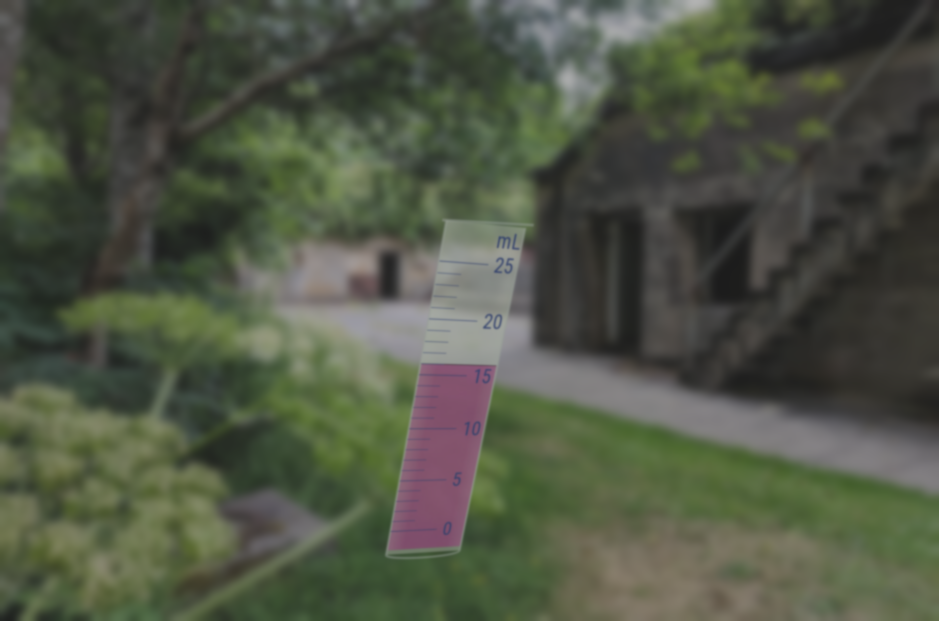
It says 16; mL
